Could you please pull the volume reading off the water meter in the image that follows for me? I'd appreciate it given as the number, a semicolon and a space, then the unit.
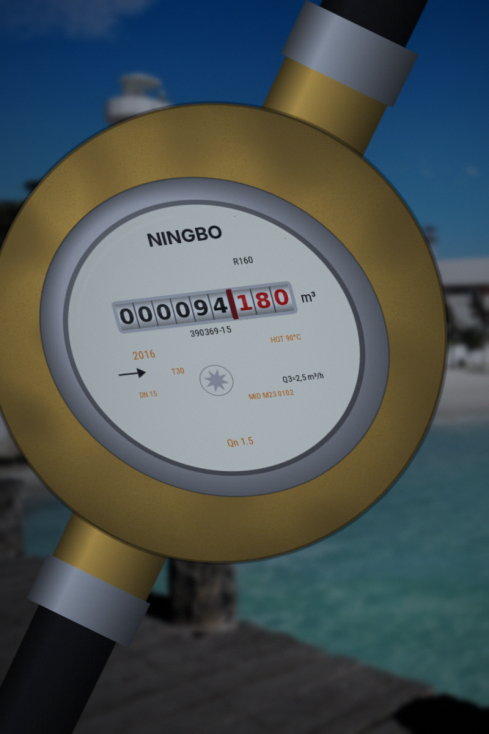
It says 94.180; m³
